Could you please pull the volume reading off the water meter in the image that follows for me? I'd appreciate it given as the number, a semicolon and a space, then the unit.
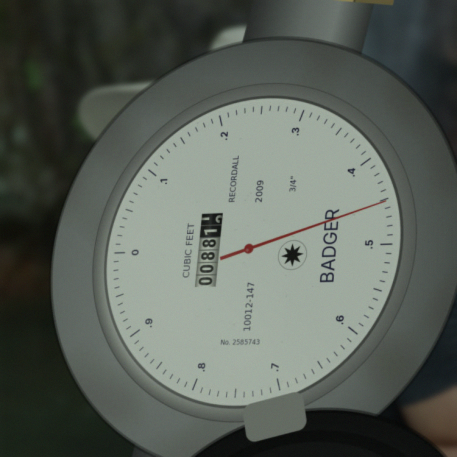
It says 8811.45; ft³
